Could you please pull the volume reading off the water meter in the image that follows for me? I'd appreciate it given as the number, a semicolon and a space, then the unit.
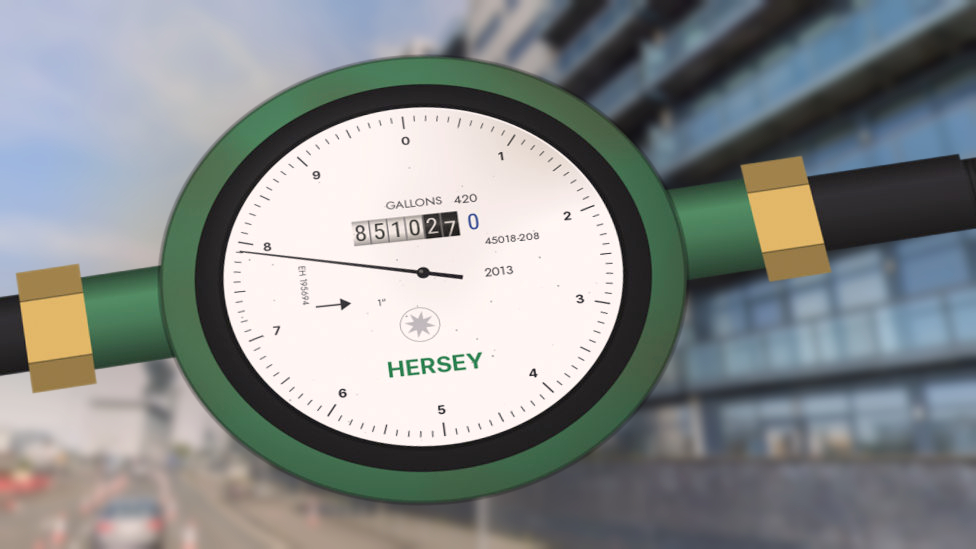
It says 8510267.9; gal
